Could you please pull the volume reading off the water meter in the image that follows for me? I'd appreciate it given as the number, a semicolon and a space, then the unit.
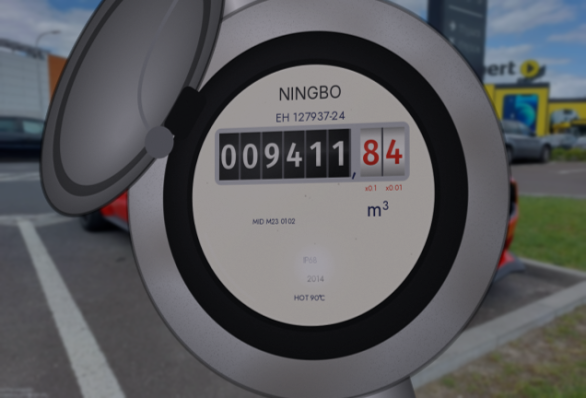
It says 9411.84; m³
